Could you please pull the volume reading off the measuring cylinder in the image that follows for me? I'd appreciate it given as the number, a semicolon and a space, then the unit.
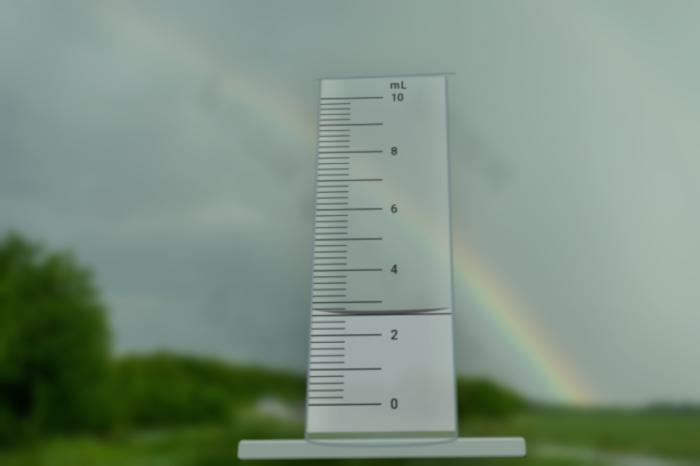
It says 2.6; mL
